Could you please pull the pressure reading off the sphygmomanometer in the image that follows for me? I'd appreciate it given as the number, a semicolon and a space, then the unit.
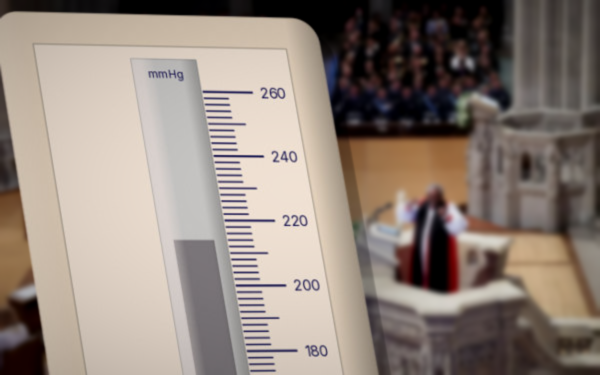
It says 214; mmHg
